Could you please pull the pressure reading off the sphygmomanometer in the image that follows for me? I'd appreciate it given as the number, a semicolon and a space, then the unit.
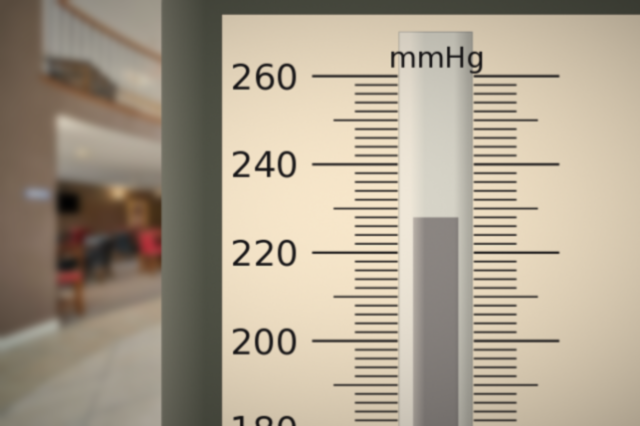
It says 228; mmHg
